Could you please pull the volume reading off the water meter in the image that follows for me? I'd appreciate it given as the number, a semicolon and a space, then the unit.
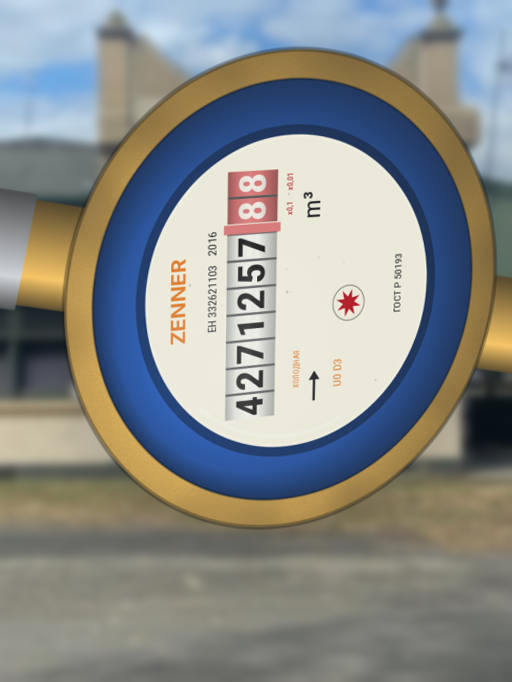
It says 4271257.88; m³
